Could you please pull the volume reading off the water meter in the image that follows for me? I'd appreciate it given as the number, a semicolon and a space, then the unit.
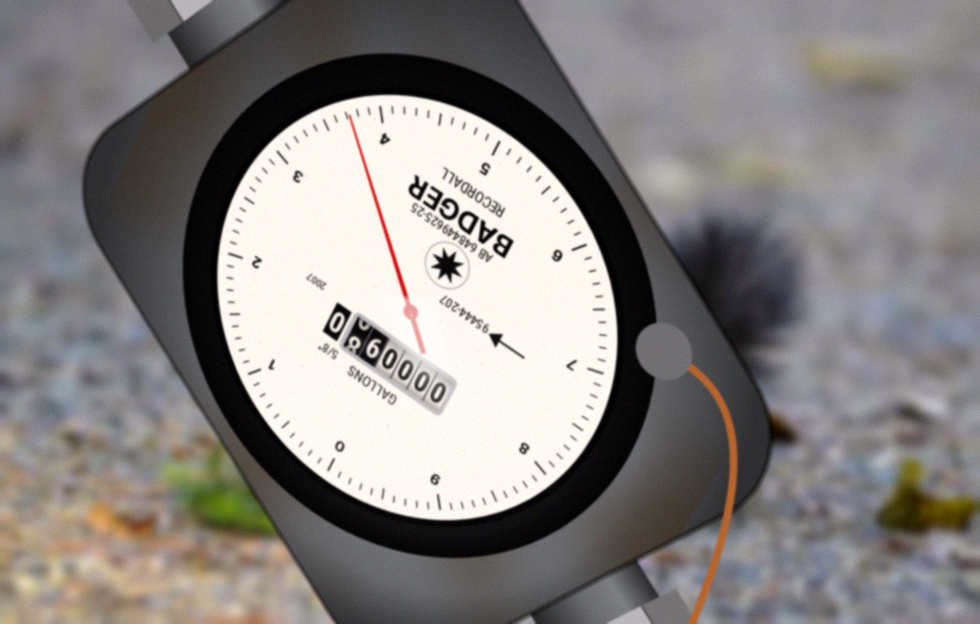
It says 983.7; gal
